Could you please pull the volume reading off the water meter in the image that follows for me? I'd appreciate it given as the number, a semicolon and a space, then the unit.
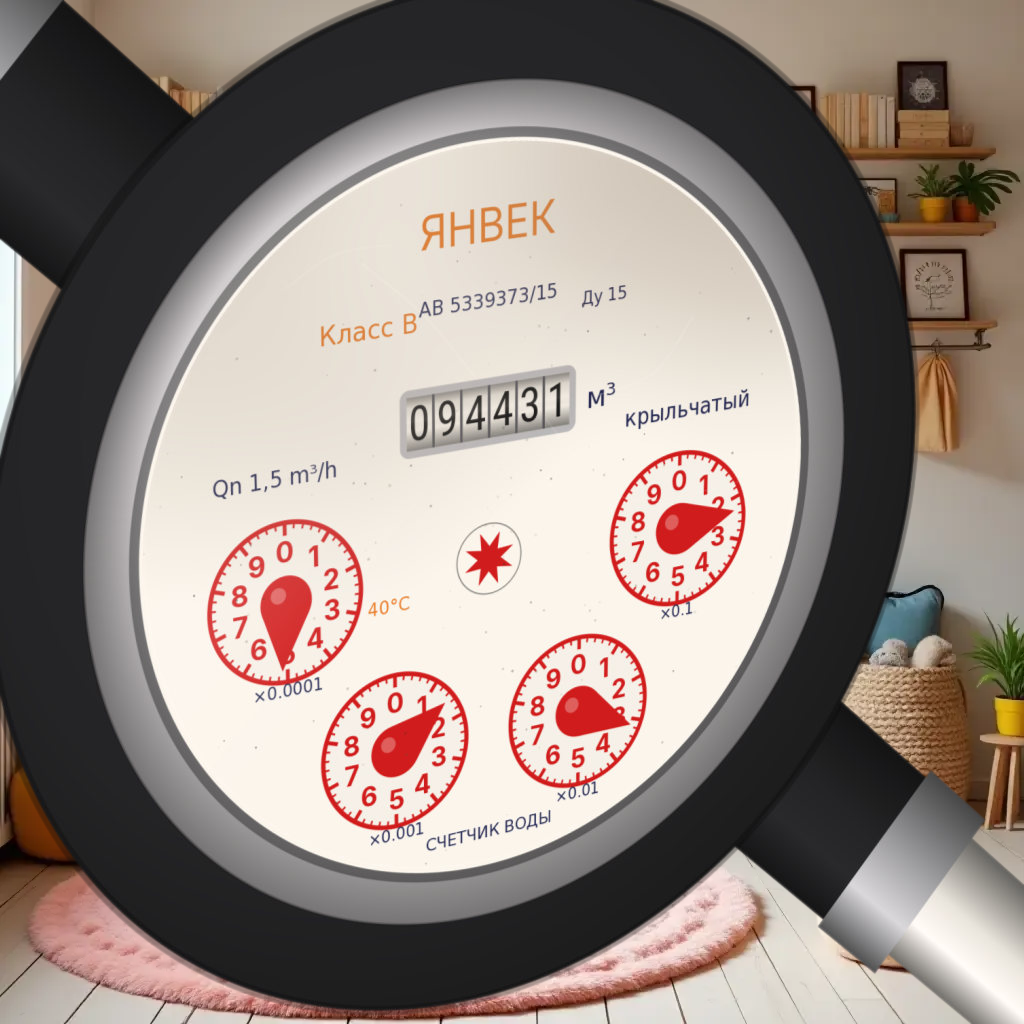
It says 94431.2315; m³
